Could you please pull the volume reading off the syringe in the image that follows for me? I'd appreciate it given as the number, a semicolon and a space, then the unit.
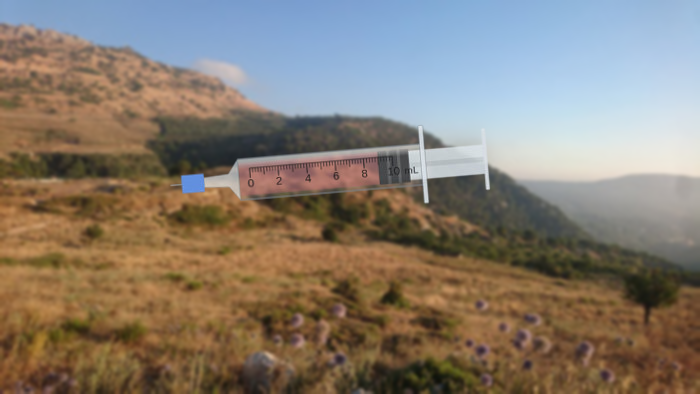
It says 9; mL
